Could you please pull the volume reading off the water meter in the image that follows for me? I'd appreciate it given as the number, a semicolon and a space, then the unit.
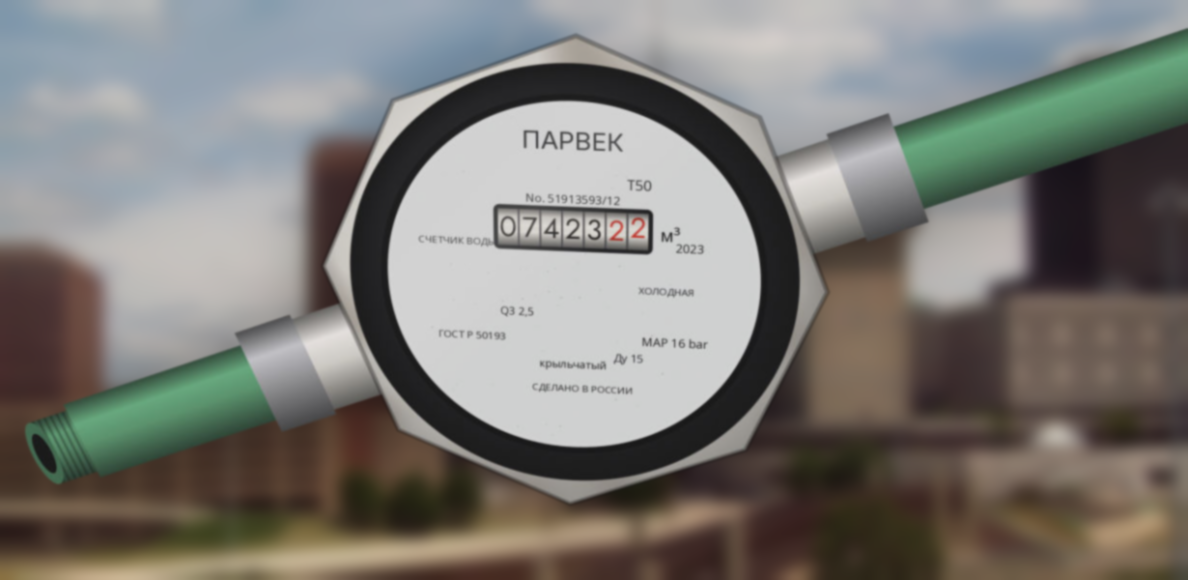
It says 7423.22; m³
